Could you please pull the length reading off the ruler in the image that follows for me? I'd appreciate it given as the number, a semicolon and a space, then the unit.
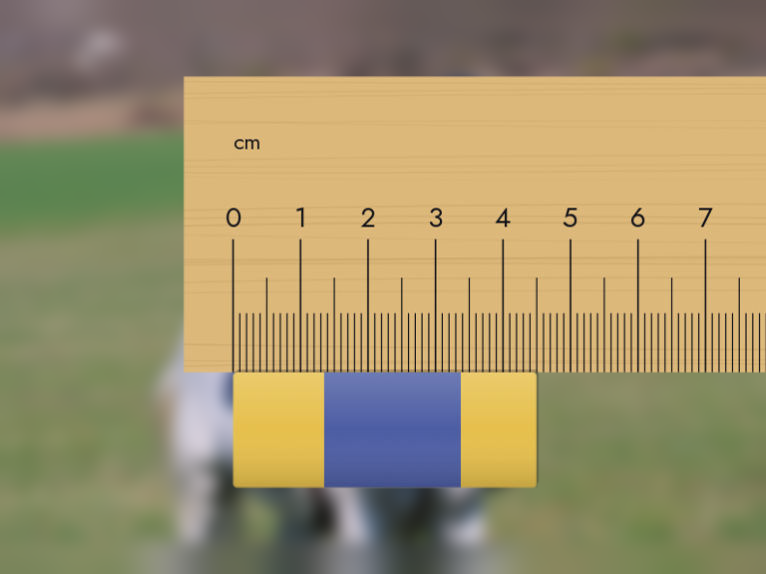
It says 4.5; cm
